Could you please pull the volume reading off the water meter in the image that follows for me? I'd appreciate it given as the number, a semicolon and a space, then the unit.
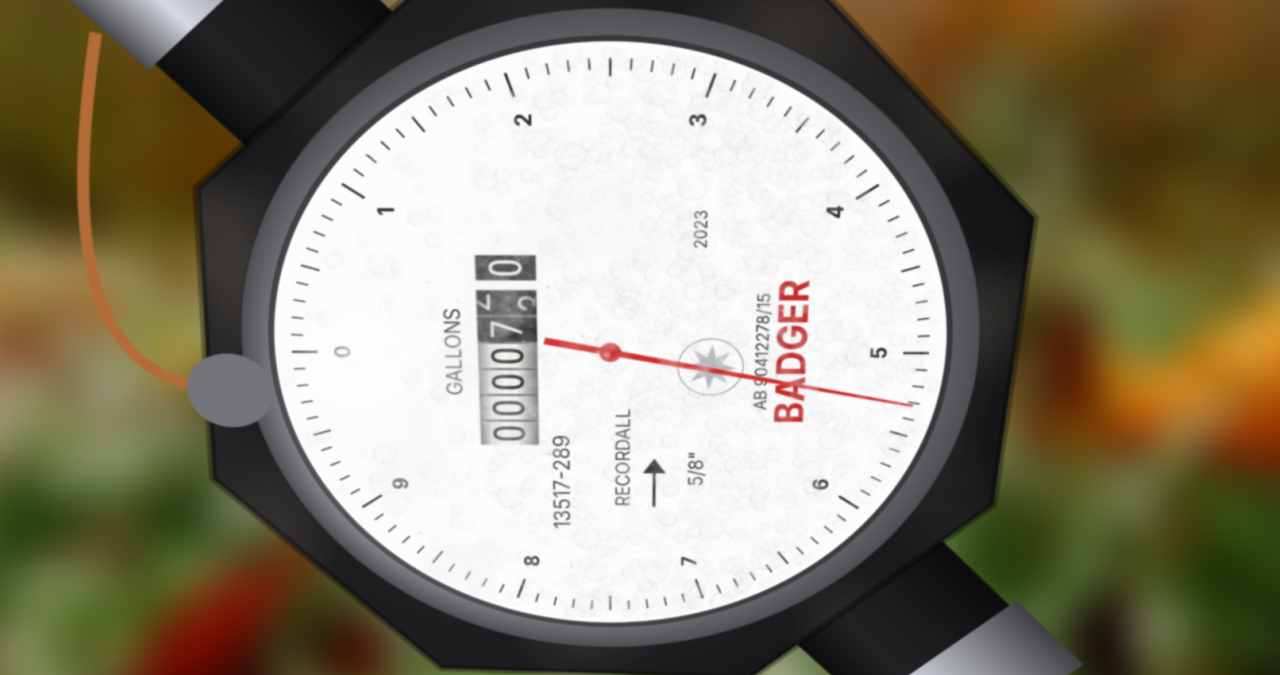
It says 725.3; gal
